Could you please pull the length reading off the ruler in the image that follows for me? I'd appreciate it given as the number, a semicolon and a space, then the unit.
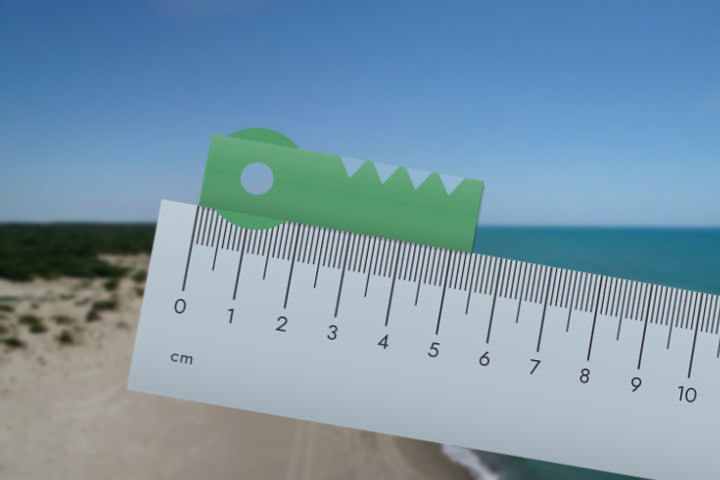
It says 5.4; cm
